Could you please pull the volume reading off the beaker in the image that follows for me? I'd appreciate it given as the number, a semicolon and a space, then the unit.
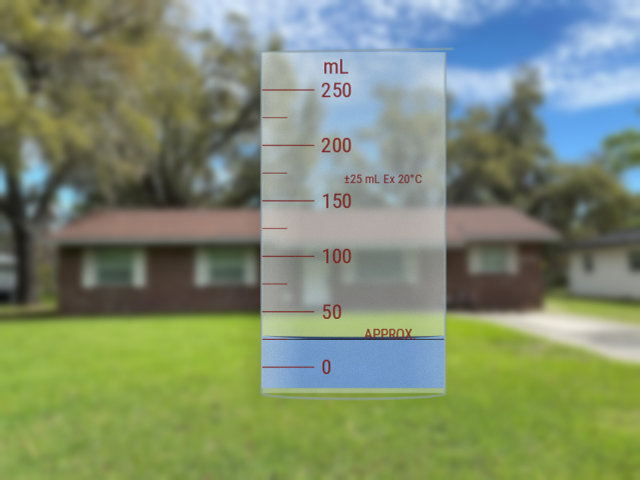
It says 25; mL
